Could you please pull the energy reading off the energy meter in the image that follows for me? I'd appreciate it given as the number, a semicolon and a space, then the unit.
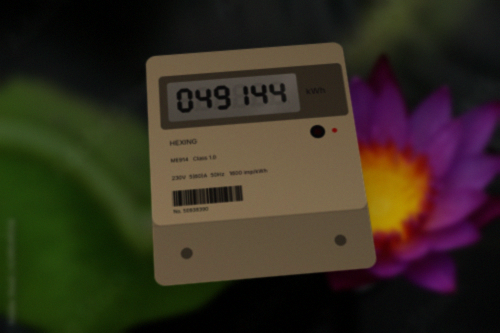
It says 49144; kWh
